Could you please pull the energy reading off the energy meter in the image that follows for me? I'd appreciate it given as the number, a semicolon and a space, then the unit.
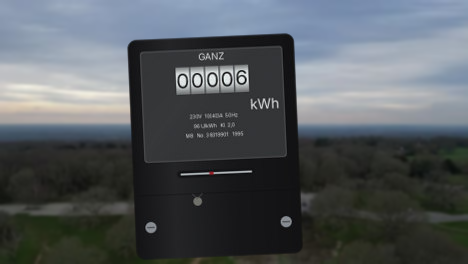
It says 6; kWh
